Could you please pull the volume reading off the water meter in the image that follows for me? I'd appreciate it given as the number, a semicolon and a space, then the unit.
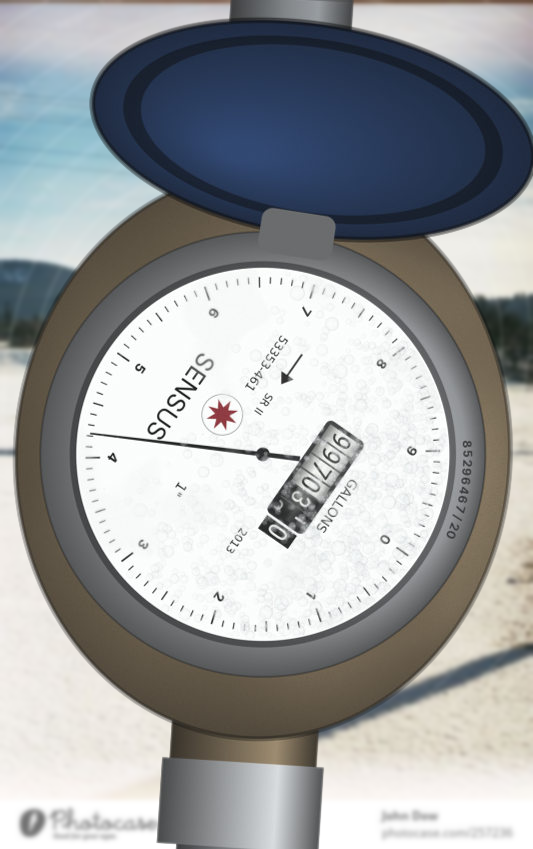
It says 9970314.2; gal
